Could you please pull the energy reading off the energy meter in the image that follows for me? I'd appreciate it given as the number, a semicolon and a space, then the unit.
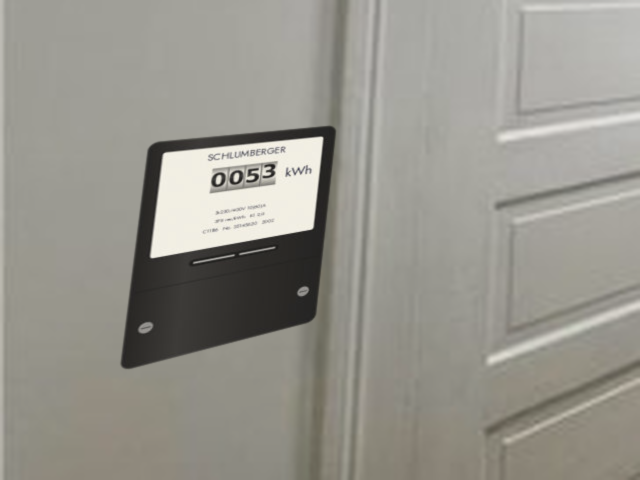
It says 53; kWh
